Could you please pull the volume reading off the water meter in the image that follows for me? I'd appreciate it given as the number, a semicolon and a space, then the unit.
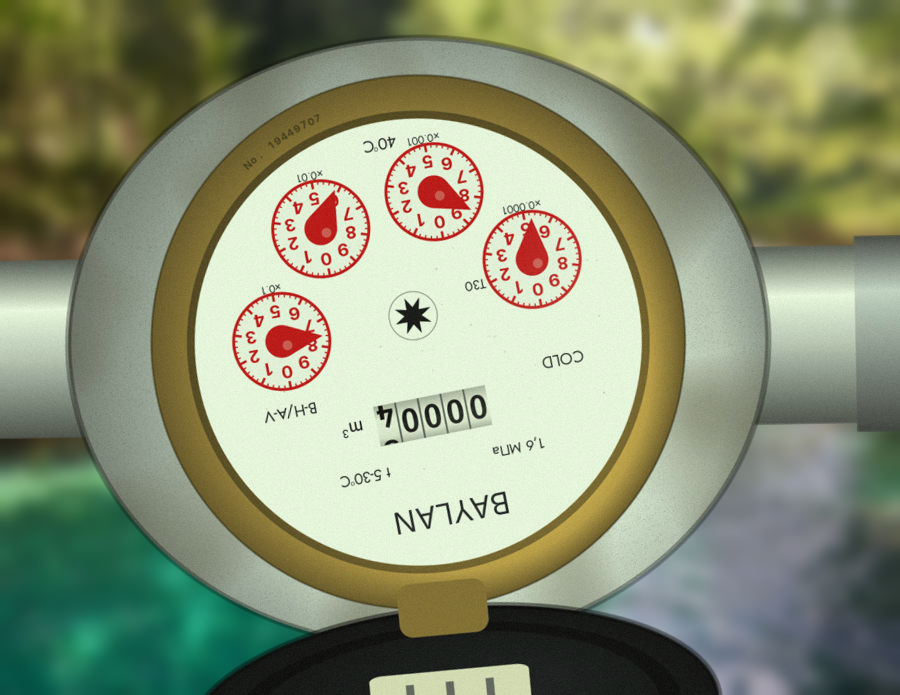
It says 3.7585; m³
